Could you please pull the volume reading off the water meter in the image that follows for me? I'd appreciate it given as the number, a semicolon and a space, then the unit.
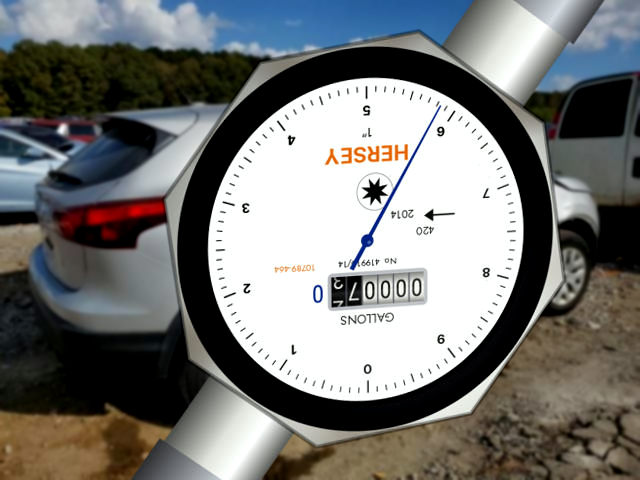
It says 725.8; gal
